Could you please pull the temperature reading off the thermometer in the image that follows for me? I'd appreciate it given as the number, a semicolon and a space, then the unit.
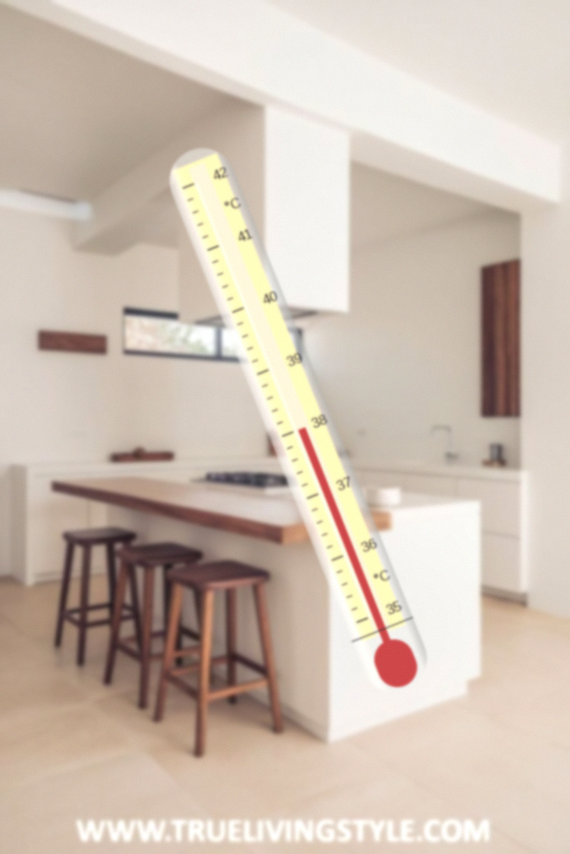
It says 38; °C
